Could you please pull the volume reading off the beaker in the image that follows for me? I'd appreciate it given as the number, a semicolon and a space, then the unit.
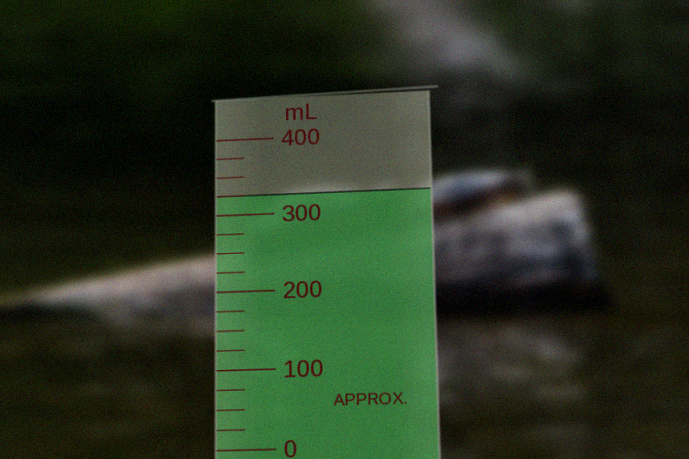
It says 325; mL
